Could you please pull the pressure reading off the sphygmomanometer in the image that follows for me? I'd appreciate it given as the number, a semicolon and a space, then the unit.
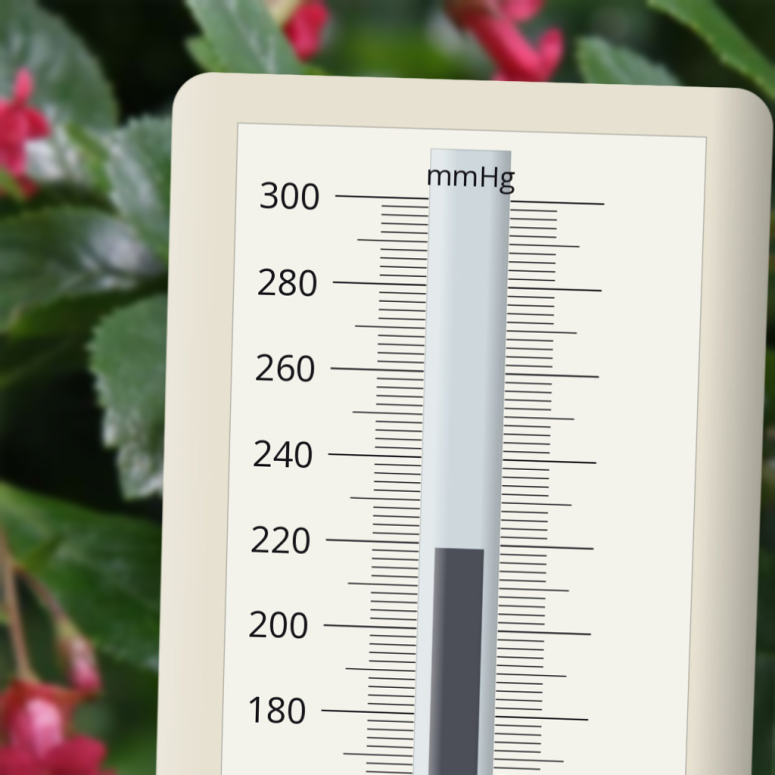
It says 219; mmHg
